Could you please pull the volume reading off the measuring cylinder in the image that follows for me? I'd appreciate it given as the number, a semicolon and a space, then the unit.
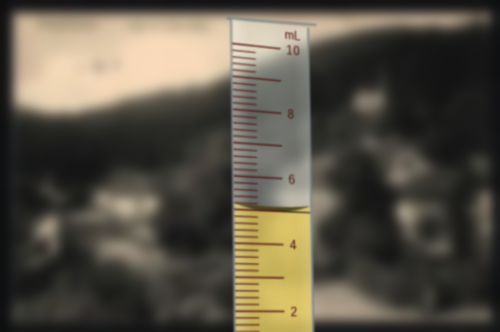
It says 5; mL
